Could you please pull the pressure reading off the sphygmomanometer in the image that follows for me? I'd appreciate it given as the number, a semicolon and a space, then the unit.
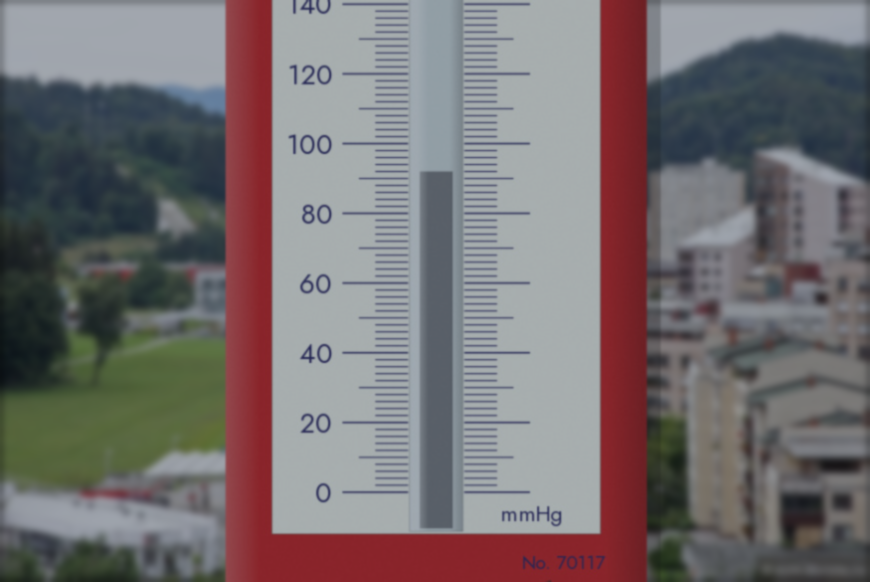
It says 92; mmHg
